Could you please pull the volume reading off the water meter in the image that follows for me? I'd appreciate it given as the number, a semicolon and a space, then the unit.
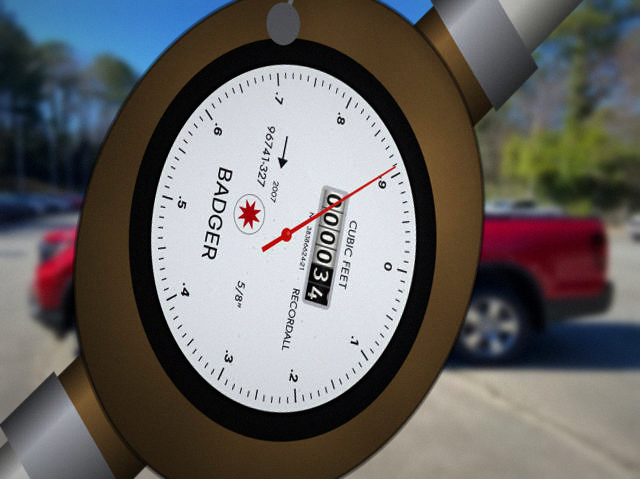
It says 33.89; ft³
